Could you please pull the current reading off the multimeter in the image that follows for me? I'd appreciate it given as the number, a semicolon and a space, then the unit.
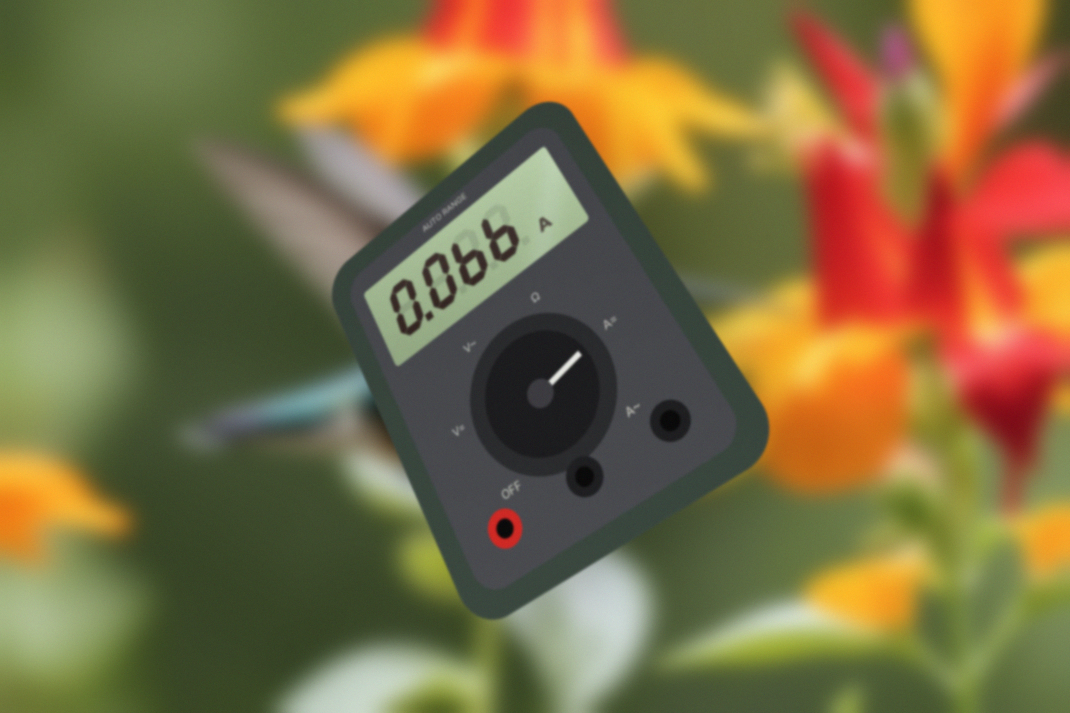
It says 0.066; A
